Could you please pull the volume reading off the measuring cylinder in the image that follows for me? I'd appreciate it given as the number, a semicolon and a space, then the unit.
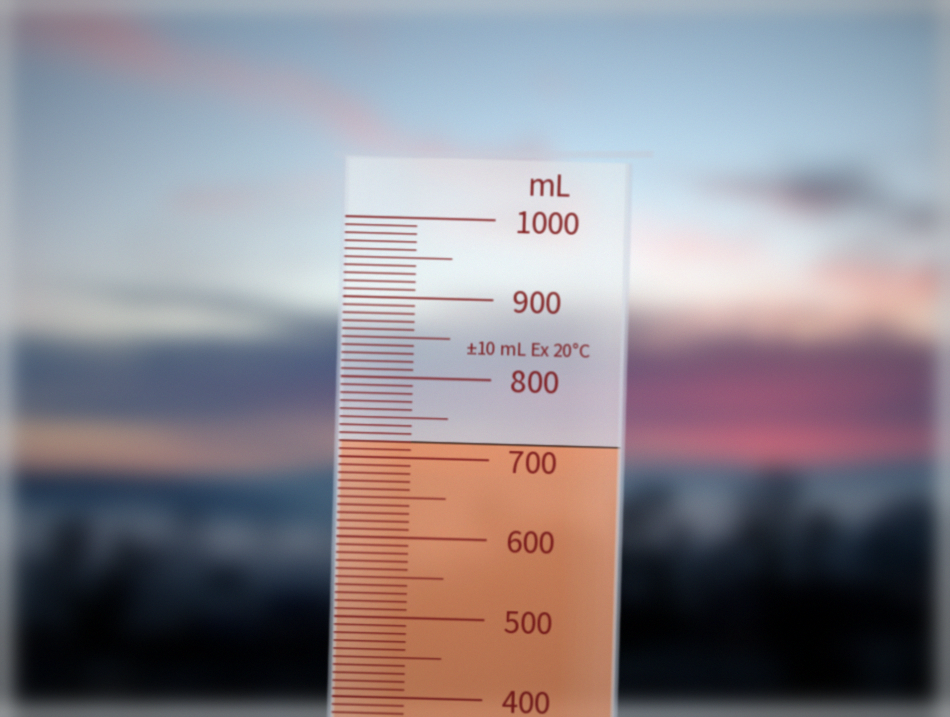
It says 720; mL
